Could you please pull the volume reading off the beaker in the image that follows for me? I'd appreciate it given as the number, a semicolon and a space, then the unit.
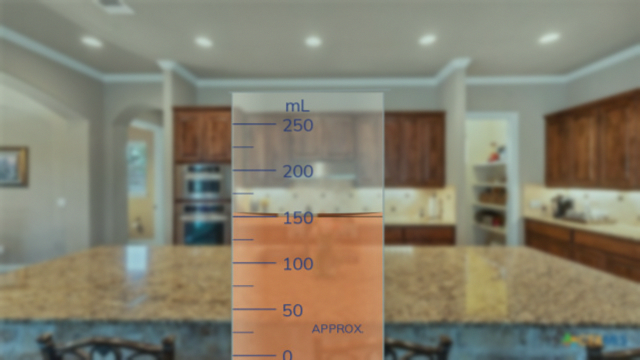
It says 150; mL
